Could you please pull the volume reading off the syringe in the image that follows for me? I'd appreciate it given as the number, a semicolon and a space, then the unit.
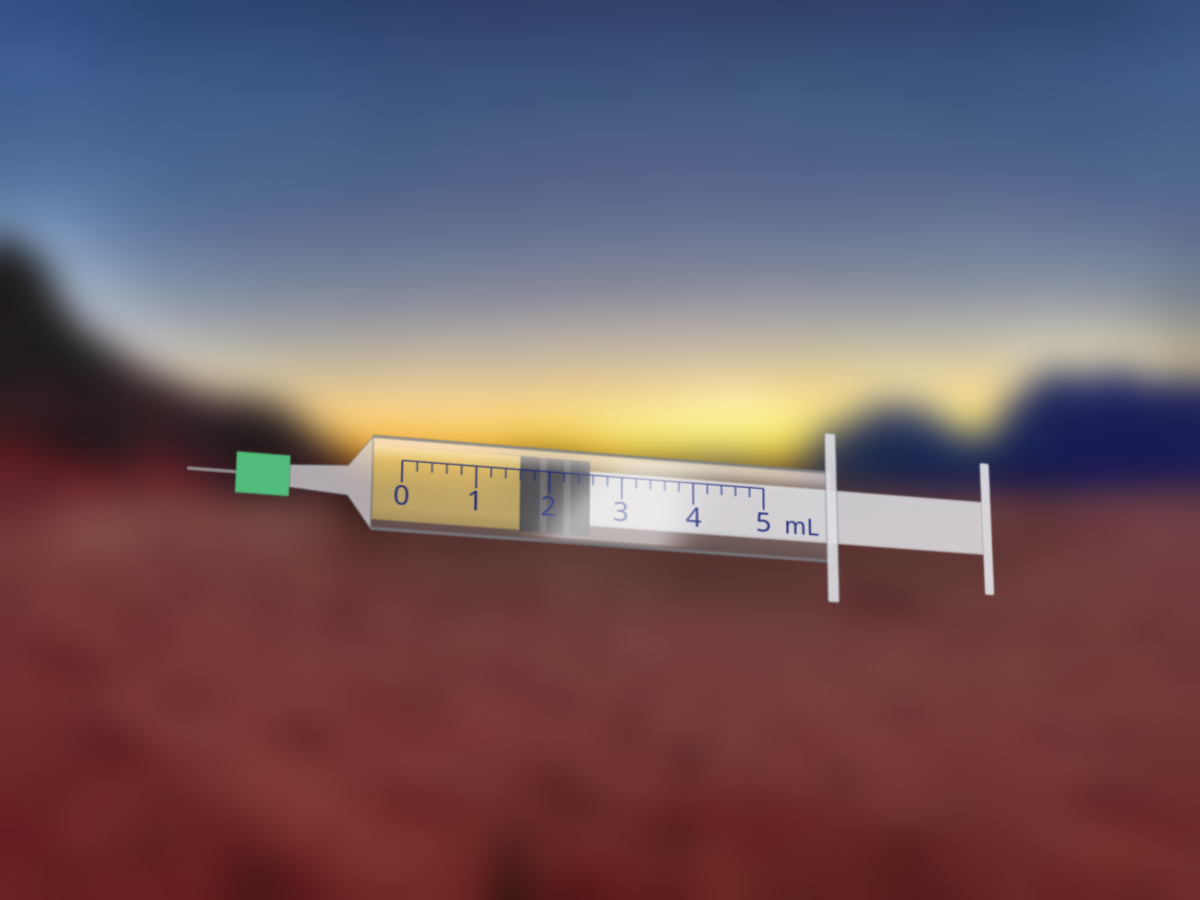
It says 1.6; mL
